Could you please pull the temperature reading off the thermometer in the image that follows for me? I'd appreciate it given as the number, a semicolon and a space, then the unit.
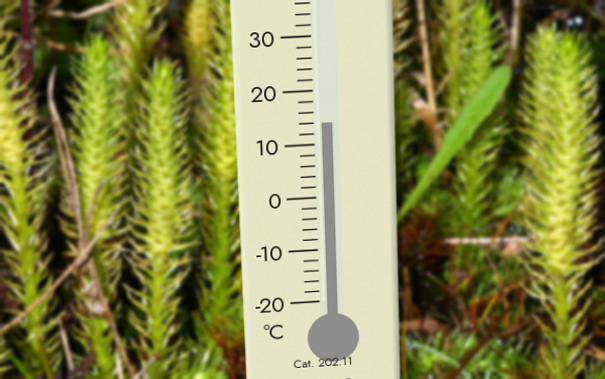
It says 14; °C
